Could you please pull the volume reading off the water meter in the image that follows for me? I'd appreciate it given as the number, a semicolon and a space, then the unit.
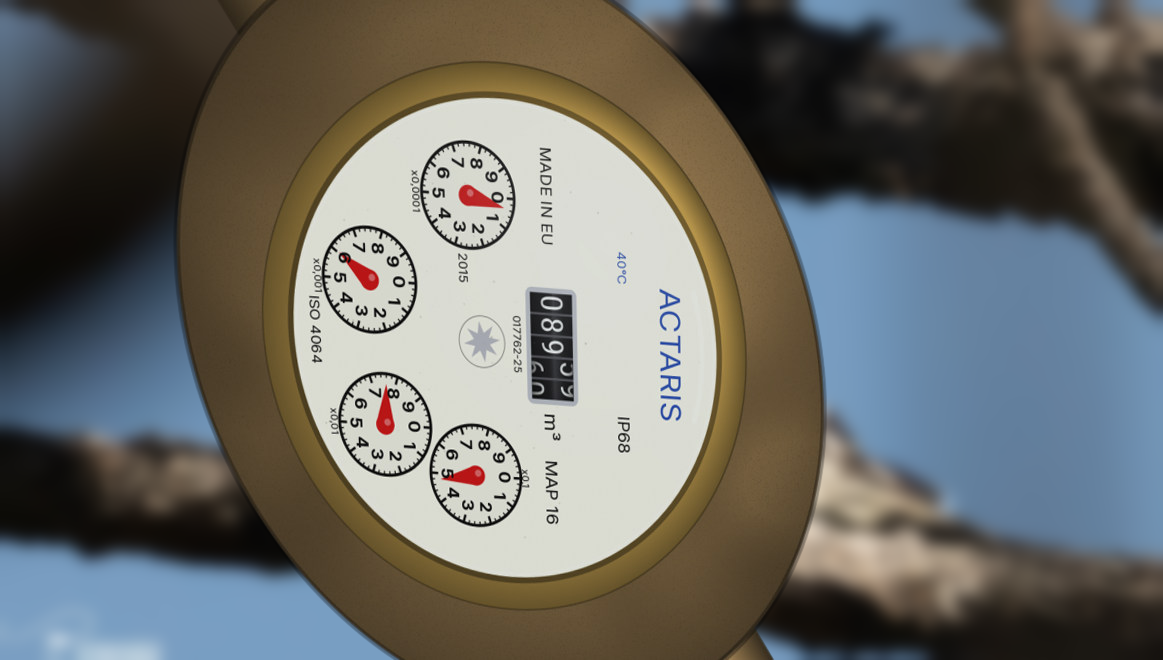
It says 8959.4760; m³
